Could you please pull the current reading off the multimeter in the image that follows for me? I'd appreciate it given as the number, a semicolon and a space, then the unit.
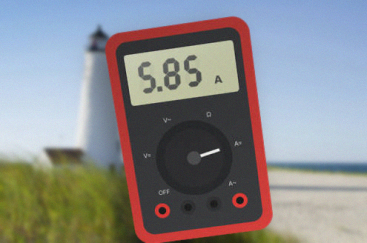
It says 5.85; A
